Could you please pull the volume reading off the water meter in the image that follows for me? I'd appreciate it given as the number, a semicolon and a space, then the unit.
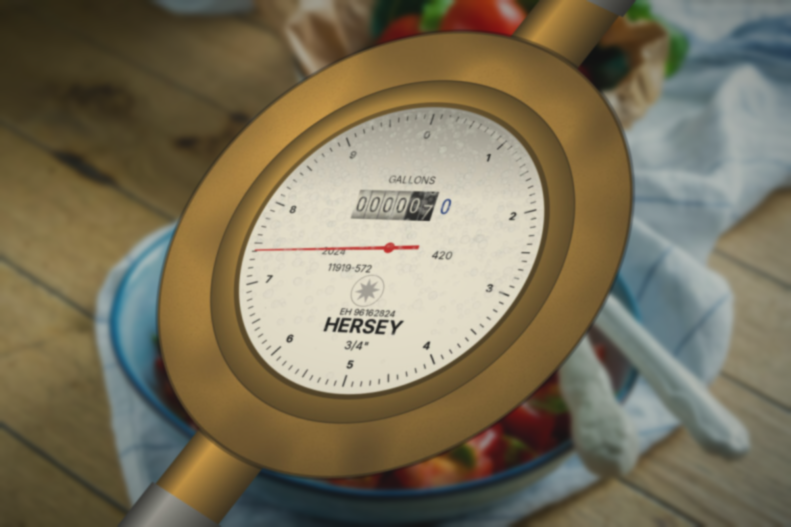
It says 67.4; gal
